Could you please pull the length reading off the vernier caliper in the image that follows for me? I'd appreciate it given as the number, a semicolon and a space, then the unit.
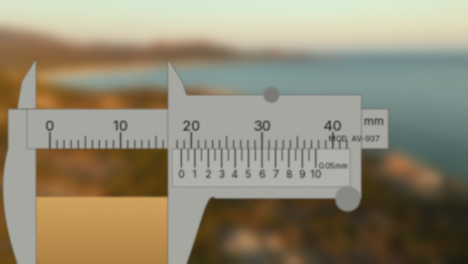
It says 18.6; mm
